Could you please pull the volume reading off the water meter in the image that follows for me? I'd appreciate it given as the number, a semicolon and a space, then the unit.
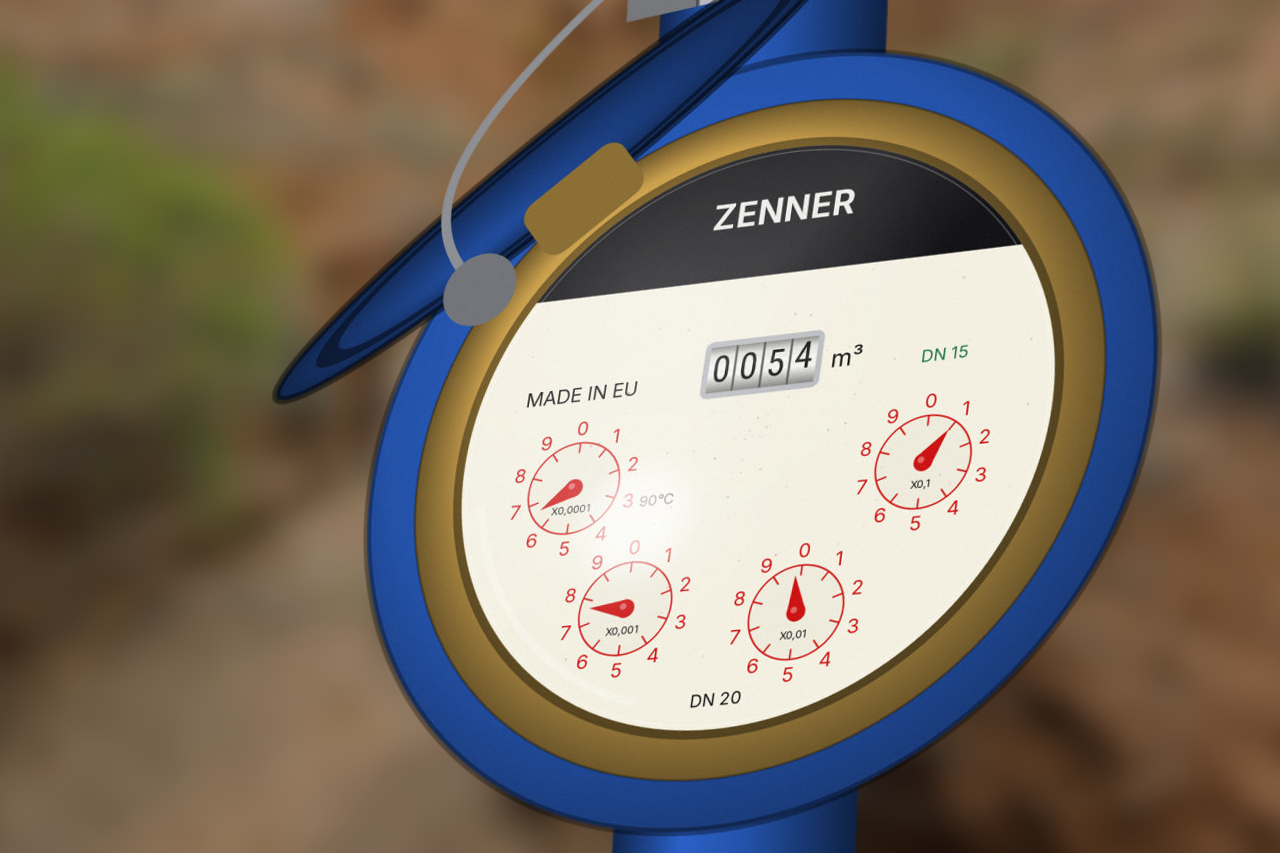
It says 54.0976; m³
